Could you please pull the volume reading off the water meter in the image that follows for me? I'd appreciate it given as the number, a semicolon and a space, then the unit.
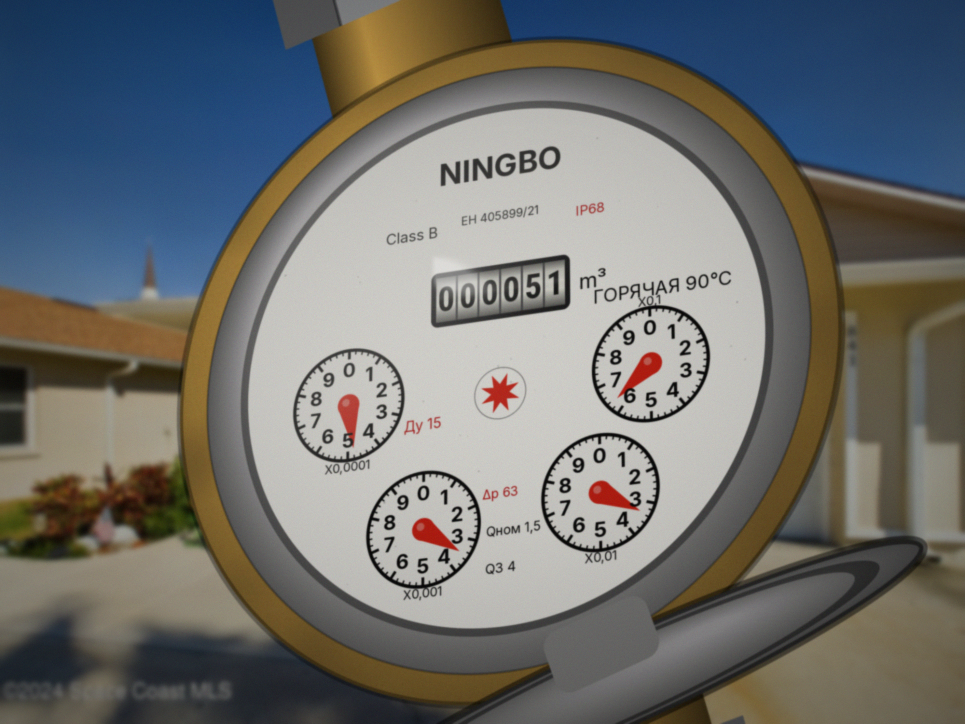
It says 51.6334; m³
